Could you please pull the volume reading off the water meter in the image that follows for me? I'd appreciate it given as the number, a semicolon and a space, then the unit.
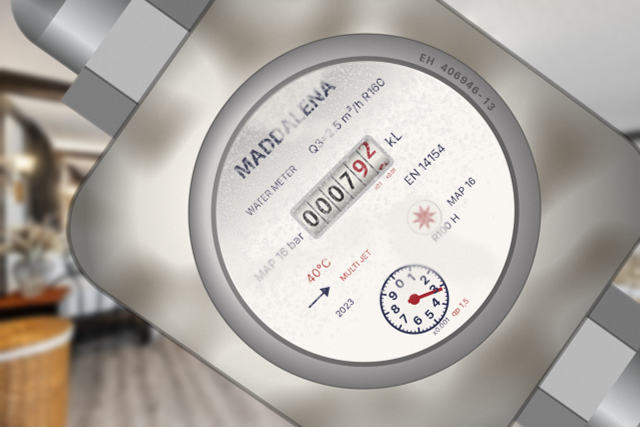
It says 7.923; kL
